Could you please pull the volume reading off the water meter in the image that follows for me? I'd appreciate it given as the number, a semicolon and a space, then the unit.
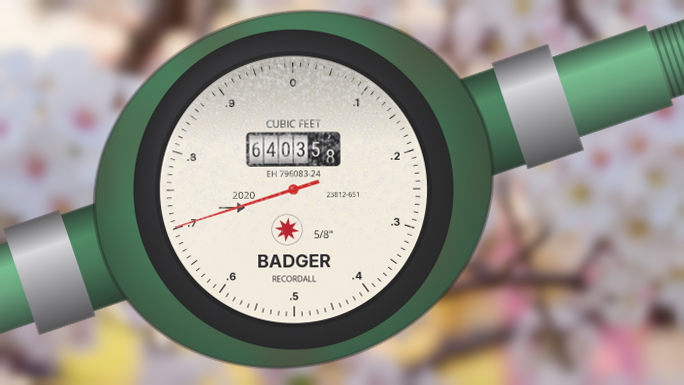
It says 640357.70; ft³
